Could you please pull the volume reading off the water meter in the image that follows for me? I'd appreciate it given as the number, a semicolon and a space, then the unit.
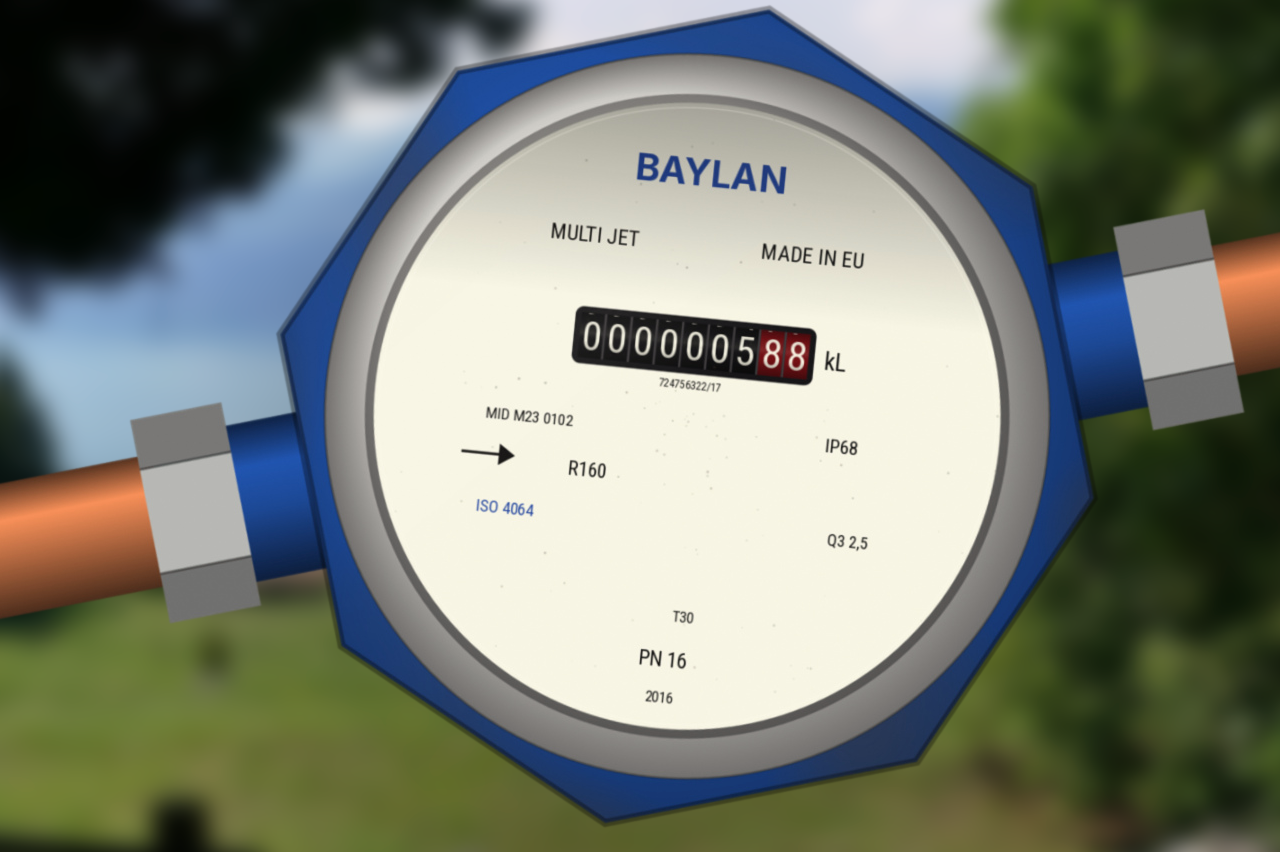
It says 5.88; kL
